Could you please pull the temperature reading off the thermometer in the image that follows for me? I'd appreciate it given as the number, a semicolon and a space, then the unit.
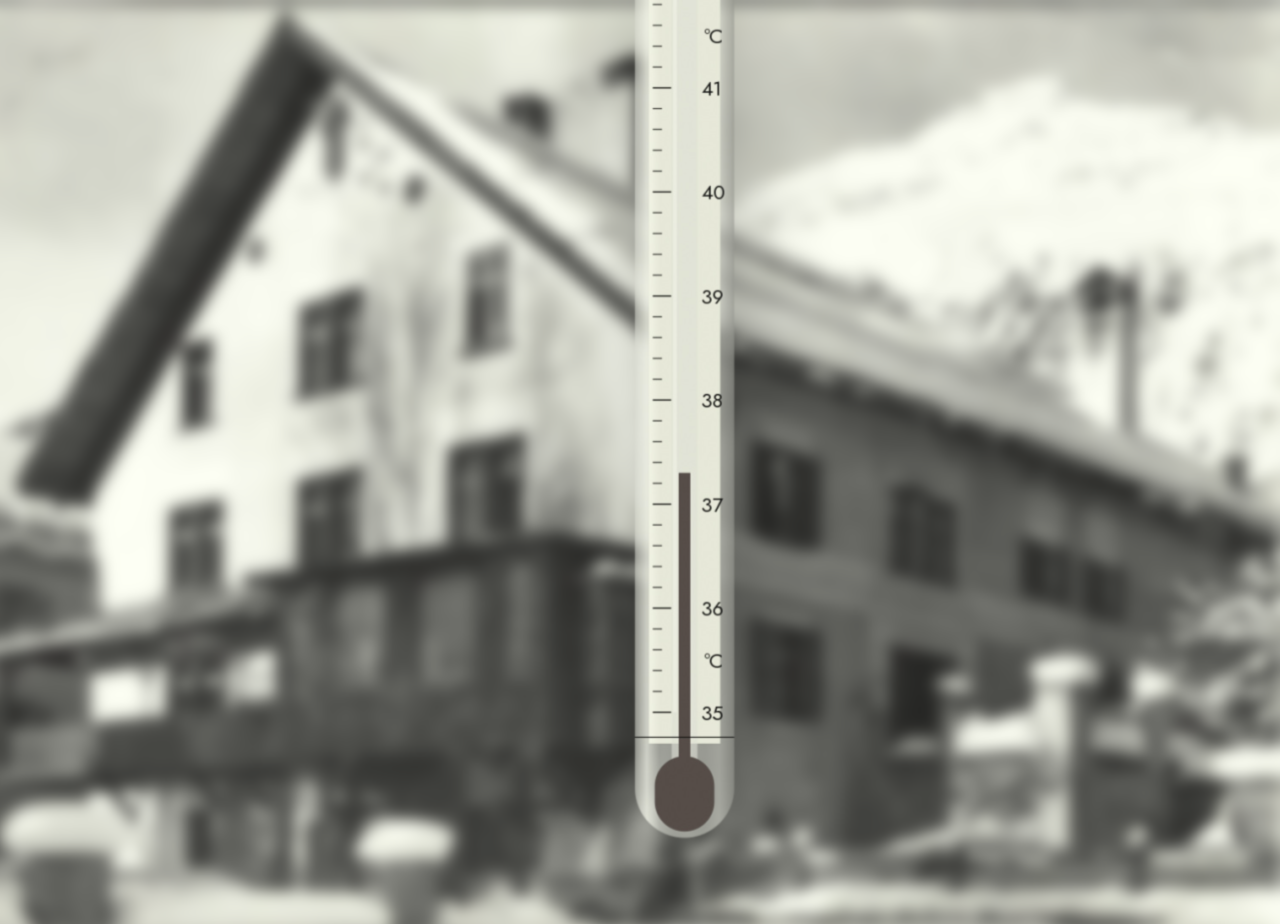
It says 37.3; °C
